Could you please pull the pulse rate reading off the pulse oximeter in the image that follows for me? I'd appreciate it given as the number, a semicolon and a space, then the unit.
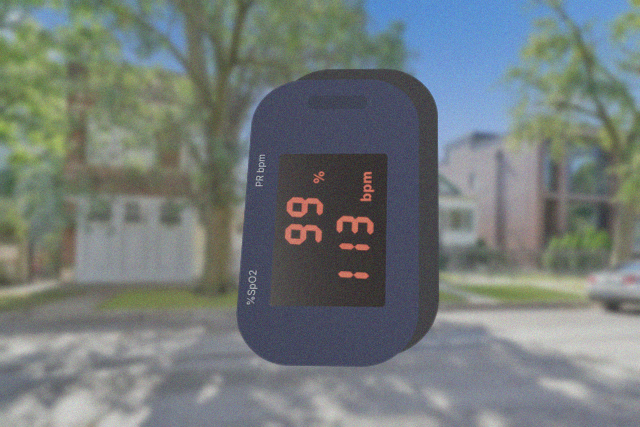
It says 113; bpm
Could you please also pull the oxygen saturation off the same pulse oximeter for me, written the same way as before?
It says 99; %
